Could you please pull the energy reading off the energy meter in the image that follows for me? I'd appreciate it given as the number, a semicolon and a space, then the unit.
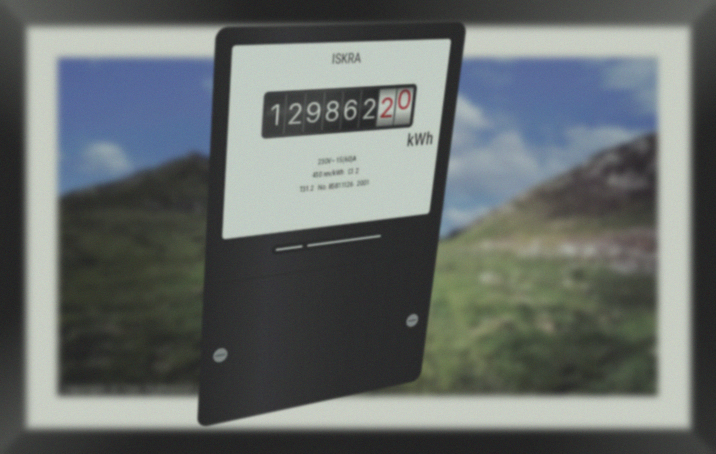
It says 129862.20; kWh
